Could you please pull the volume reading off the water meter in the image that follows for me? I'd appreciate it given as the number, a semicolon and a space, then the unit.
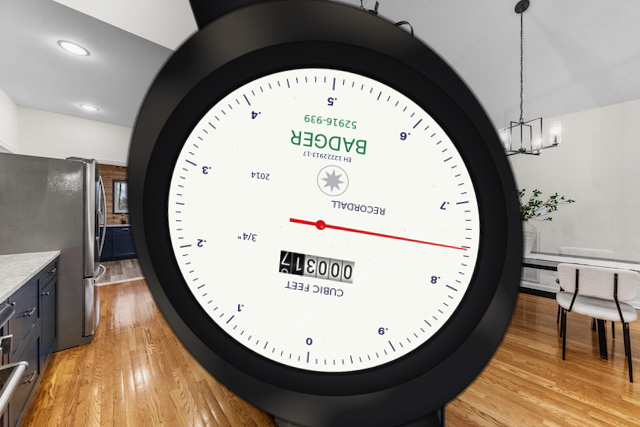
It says 316.75; ft³
